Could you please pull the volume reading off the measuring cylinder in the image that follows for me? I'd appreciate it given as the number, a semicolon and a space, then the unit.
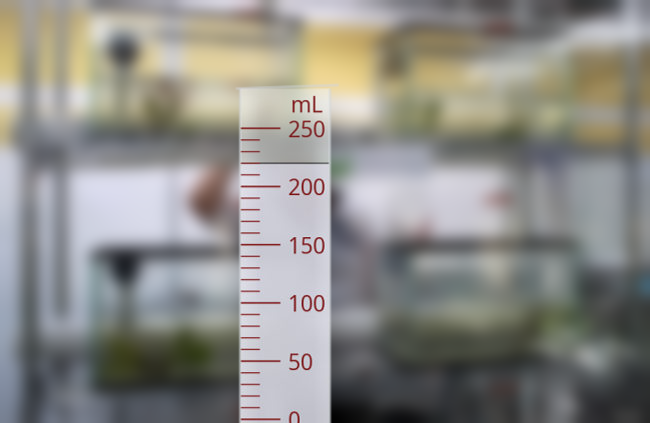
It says 220; mL
